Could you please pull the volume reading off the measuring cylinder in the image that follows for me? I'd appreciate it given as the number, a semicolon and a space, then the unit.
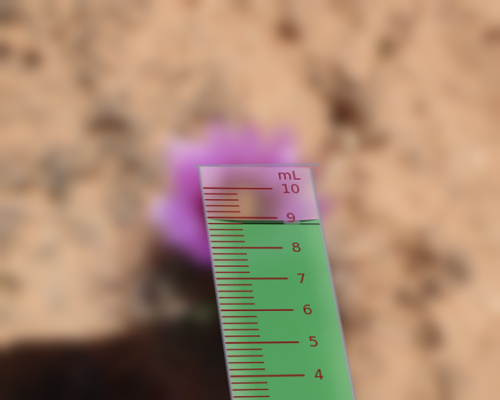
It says 8.8; mL
